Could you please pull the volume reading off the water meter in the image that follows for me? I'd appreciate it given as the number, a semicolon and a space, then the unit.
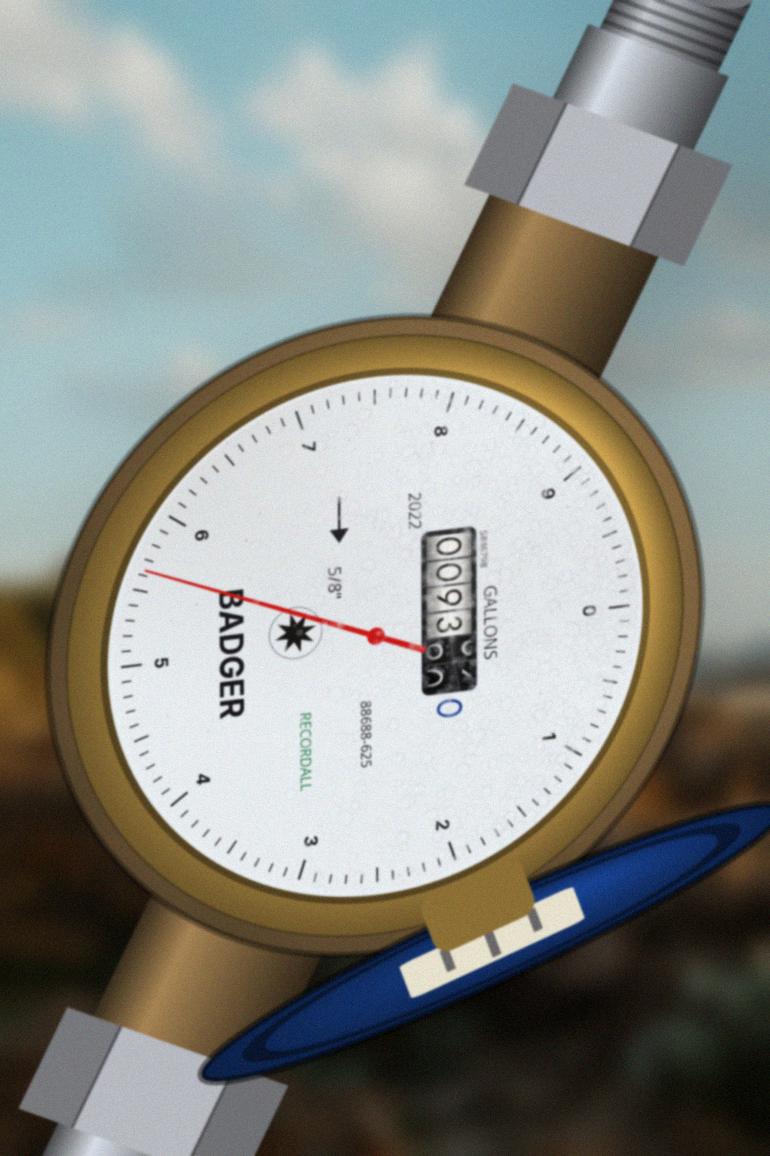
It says 93895.6; gal
